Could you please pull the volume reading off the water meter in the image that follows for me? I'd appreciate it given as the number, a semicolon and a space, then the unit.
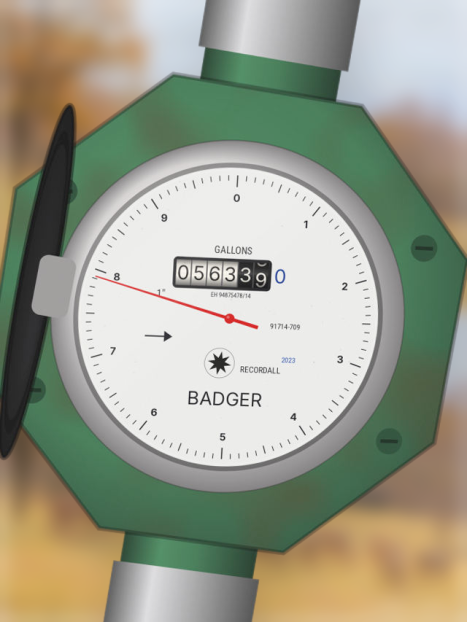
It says 563387.9; gal
